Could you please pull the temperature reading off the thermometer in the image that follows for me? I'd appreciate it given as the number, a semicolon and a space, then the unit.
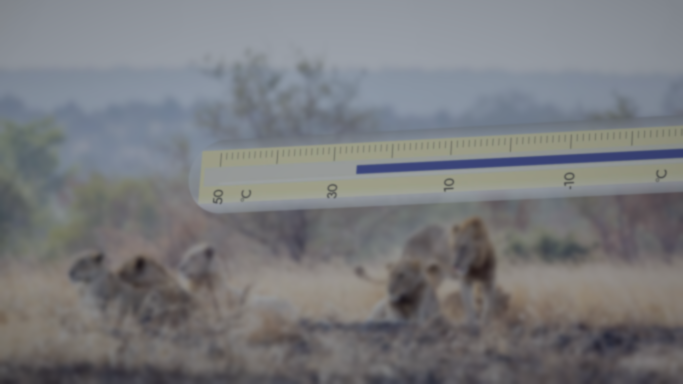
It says 26; °C
